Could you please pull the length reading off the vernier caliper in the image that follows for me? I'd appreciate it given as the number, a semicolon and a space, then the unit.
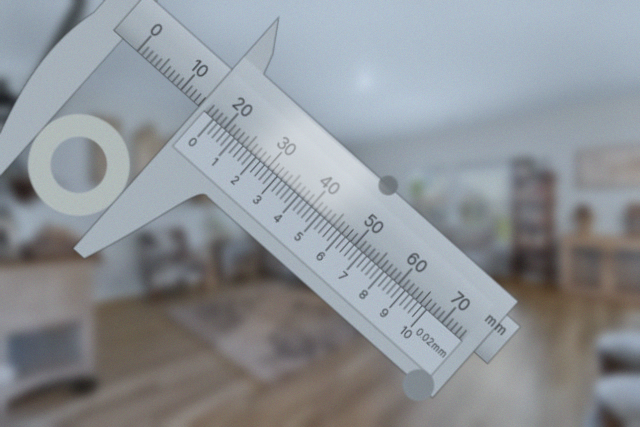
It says 17.5; mm
